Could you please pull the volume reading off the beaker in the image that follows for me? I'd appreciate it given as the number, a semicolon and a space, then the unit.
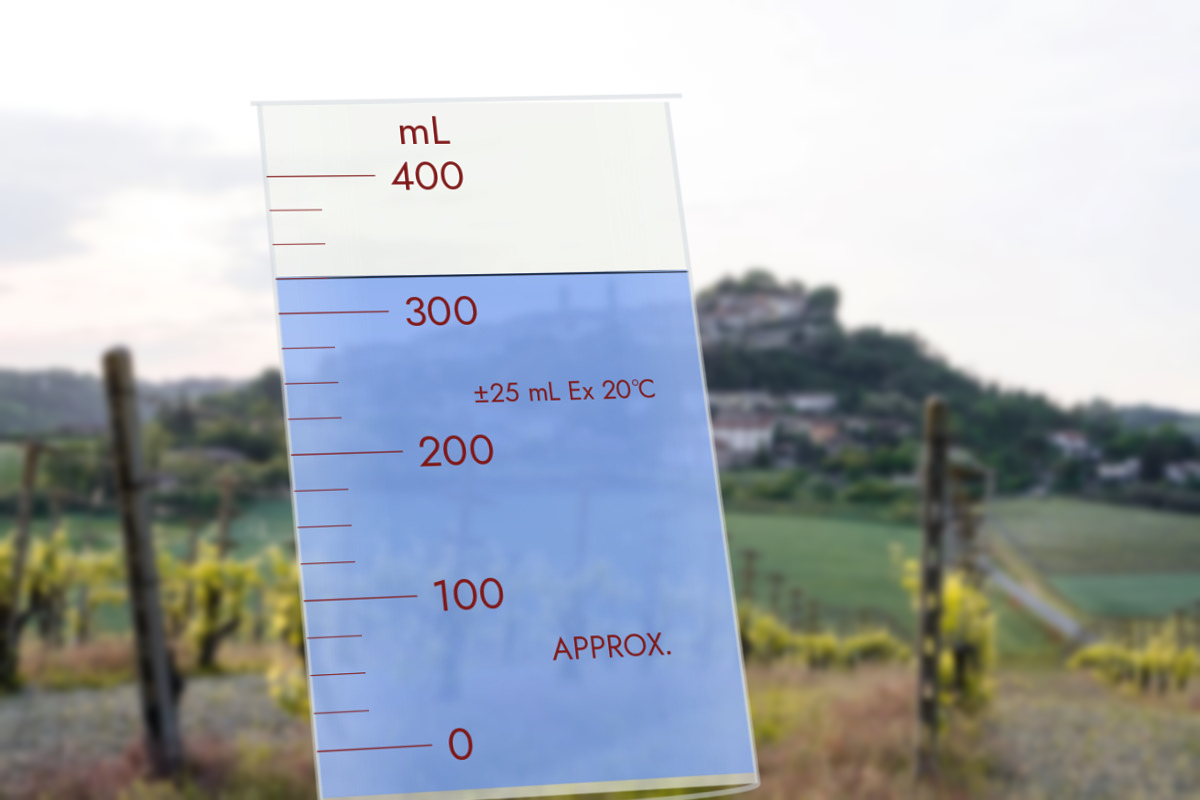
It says 325; mL
